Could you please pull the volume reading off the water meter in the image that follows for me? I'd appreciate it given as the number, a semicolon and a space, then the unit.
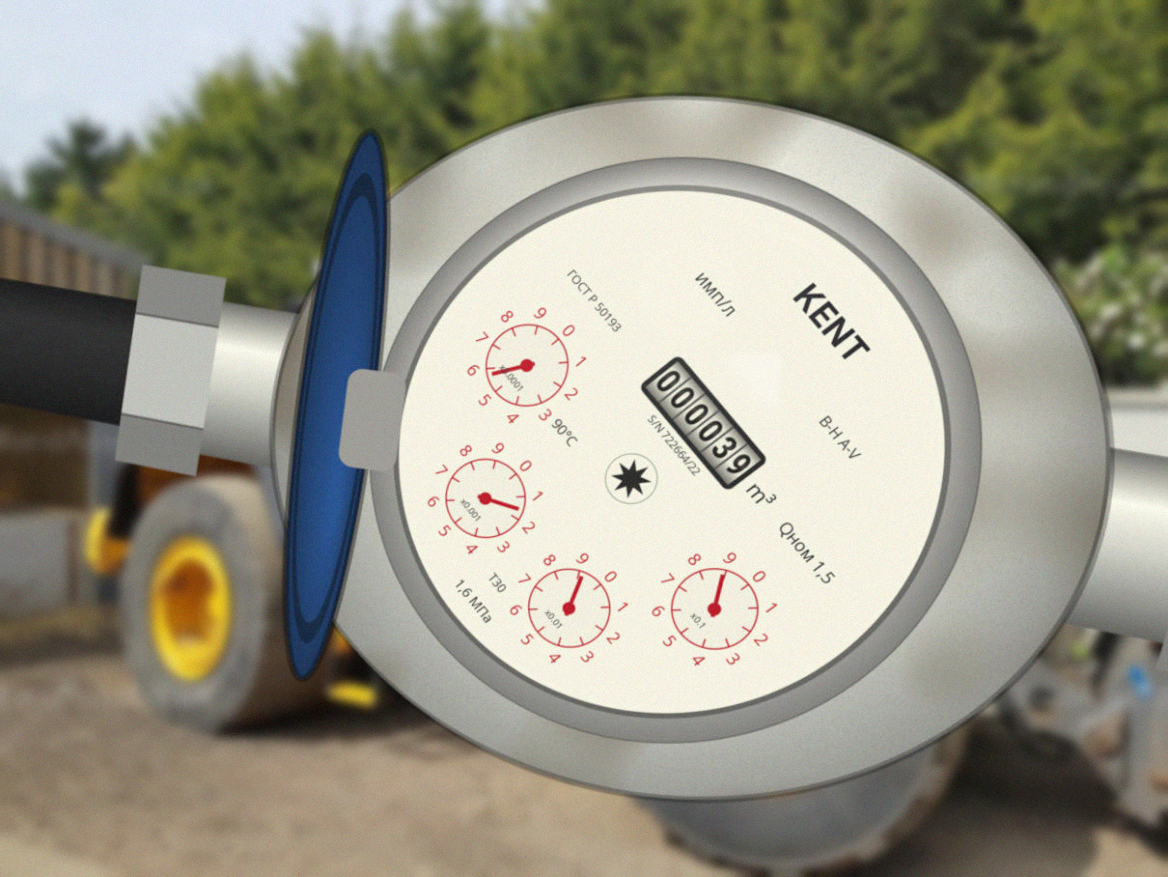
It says 39.8915; m³
